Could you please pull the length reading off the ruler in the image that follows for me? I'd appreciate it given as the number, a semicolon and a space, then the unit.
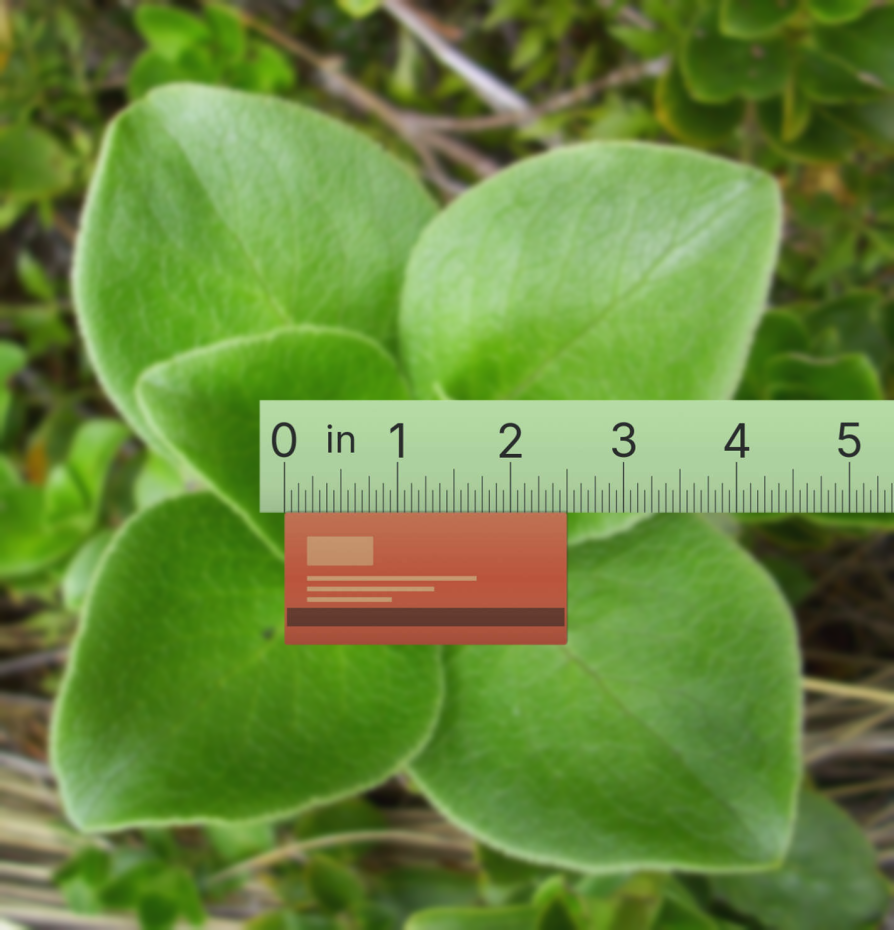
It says 2.5; in
